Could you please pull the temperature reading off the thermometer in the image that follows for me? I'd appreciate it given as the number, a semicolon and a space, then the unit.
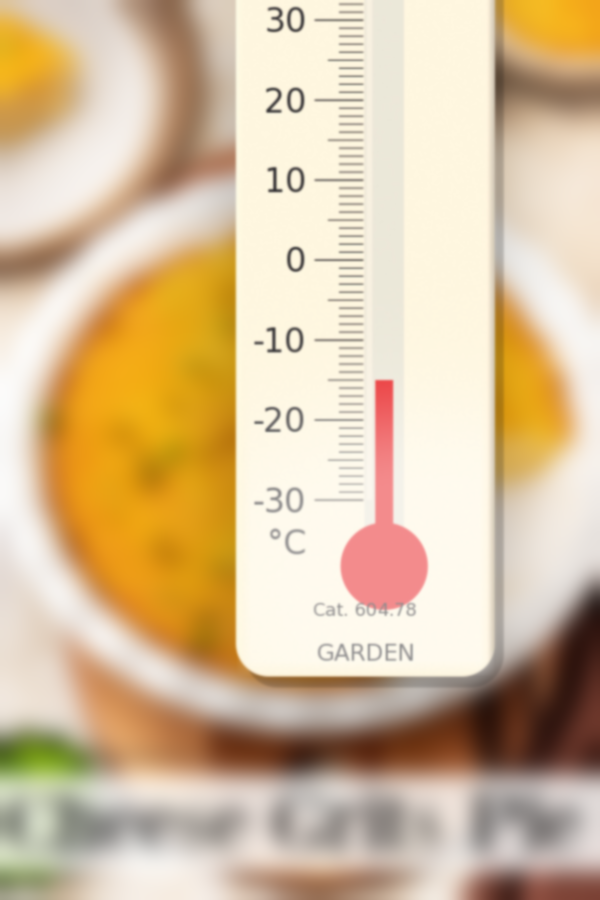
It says -15; °C
